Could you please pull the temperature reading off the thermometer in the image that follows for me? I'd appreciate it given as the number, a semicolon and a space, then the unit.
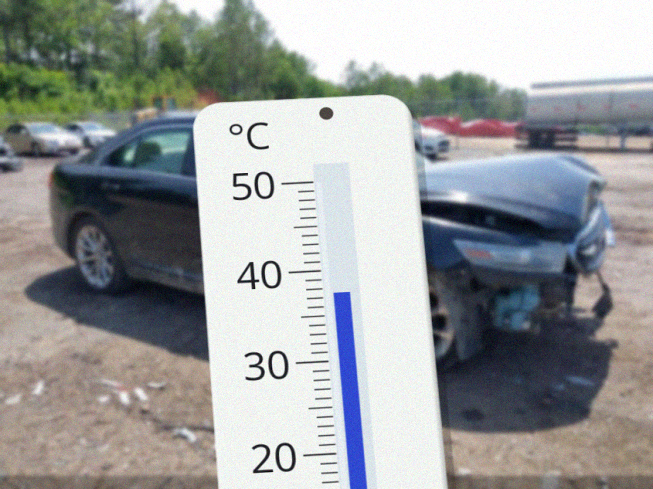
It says 37.5; °C
